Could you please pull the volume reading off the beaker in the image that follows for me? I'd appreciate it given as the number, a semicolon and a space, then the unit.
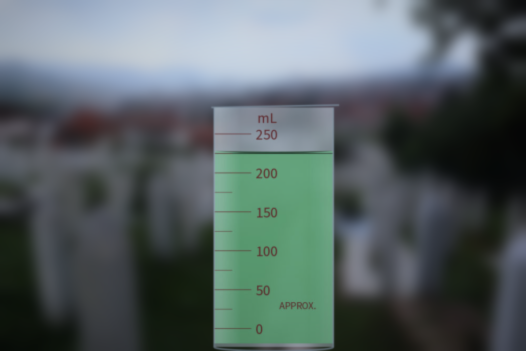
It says 225; mL
